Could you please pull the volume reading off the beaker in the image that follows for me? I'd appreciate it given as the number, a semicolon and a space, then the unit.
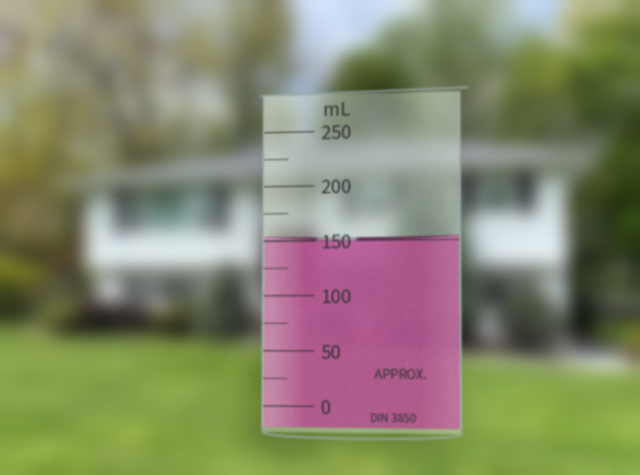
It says 150; mL
